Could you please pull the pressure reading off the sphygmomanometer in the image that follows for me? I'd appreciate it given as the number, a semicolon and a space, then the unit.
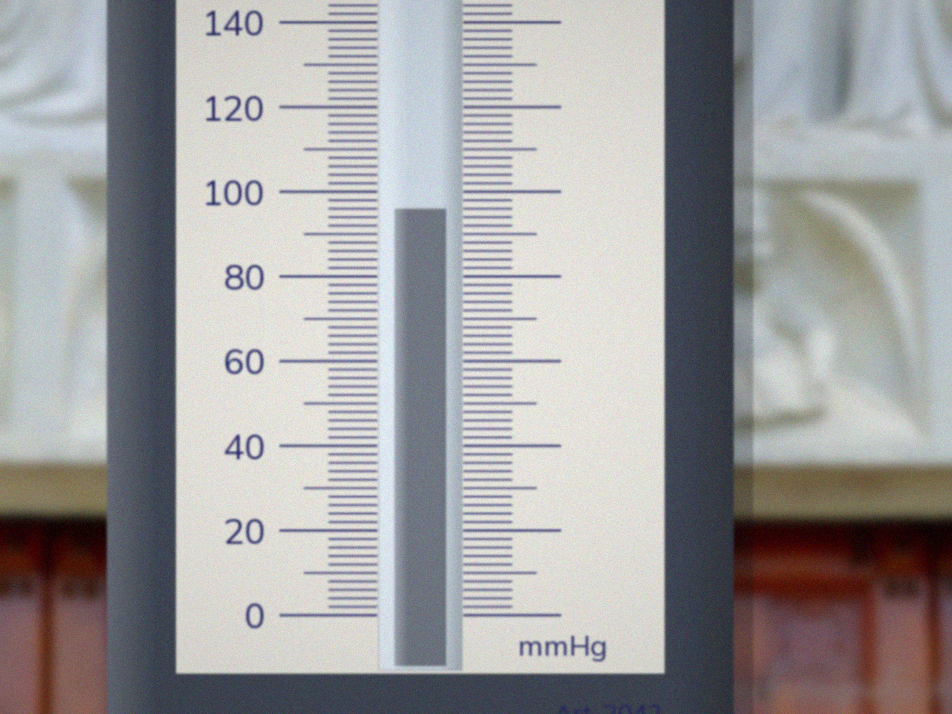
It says 96; mmHg
